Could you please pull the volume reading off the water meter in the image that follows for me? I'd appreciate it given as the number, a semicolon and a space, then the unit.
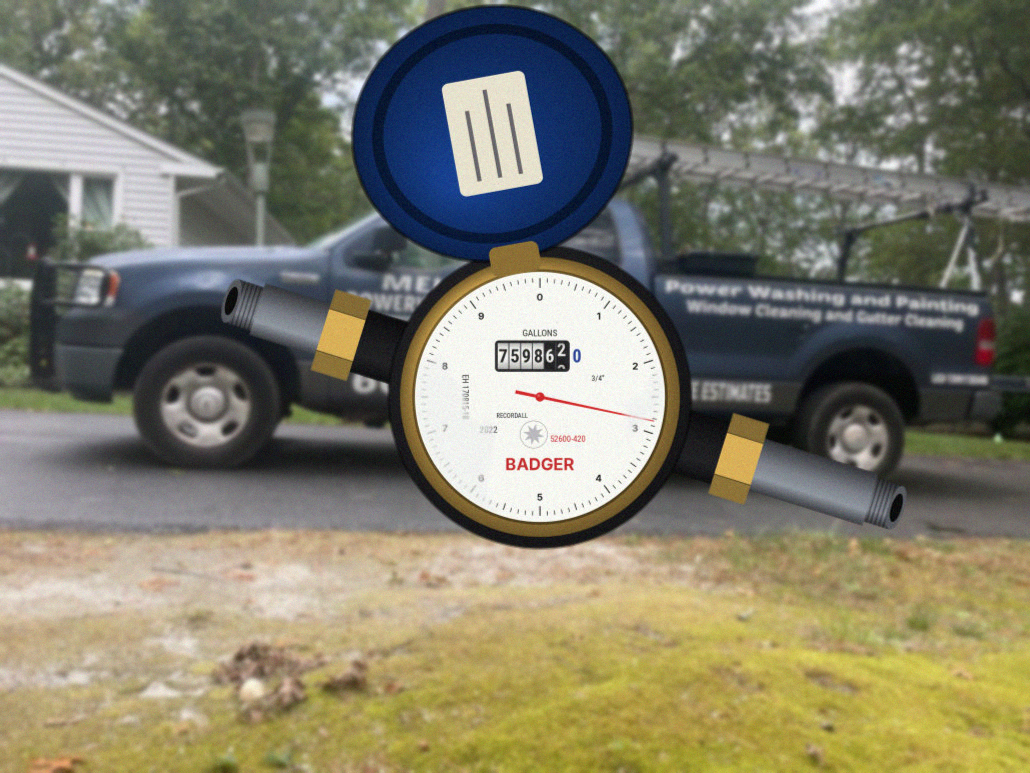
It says 7598622.8; gal
